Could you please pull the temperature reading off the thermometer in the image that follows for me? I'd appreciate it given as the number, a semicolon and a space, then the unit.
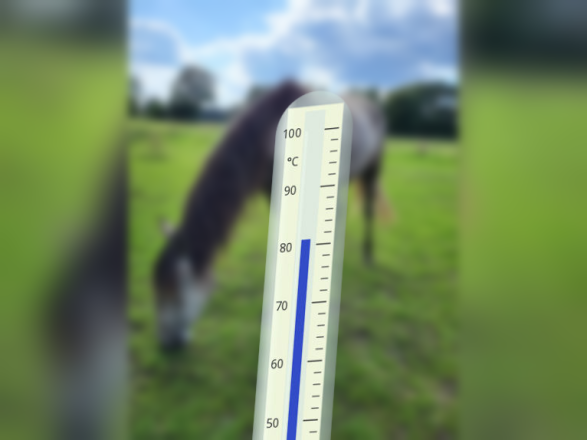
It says 81; °C
